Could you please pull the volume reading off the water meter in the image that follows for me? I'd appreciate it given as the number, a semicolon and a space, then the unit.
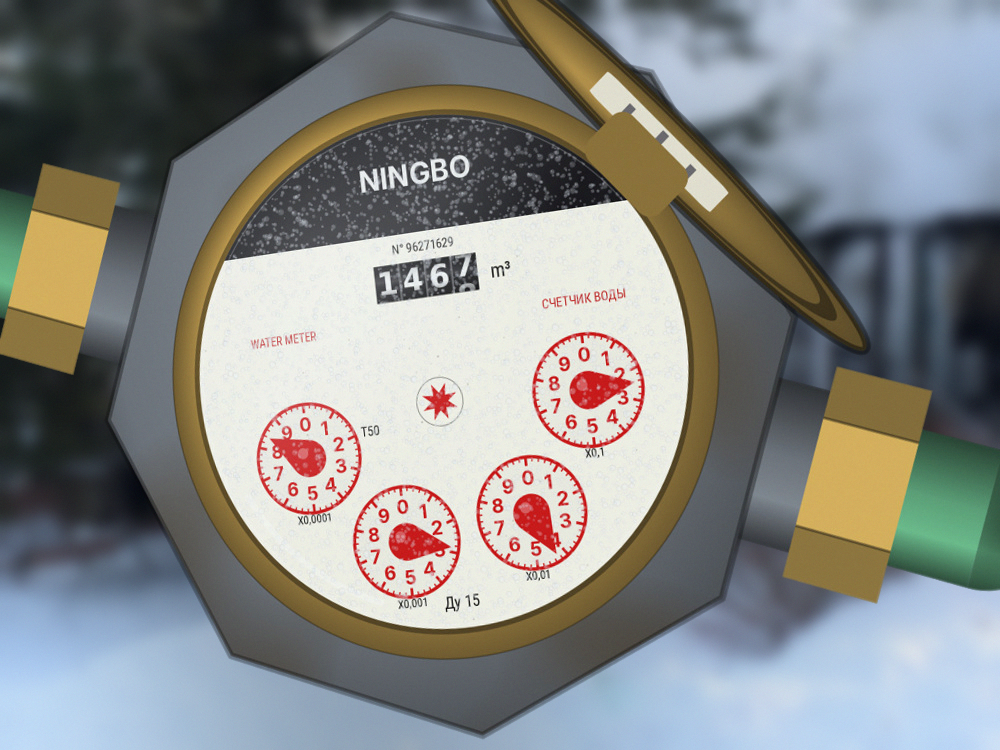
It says 1467.2428; m³
